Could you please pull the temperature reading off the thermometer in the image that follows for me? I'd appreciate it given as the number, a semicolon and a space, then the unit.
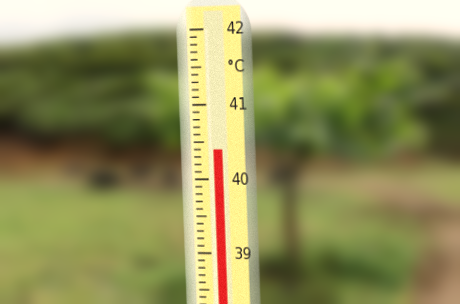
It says 40.4; °C
